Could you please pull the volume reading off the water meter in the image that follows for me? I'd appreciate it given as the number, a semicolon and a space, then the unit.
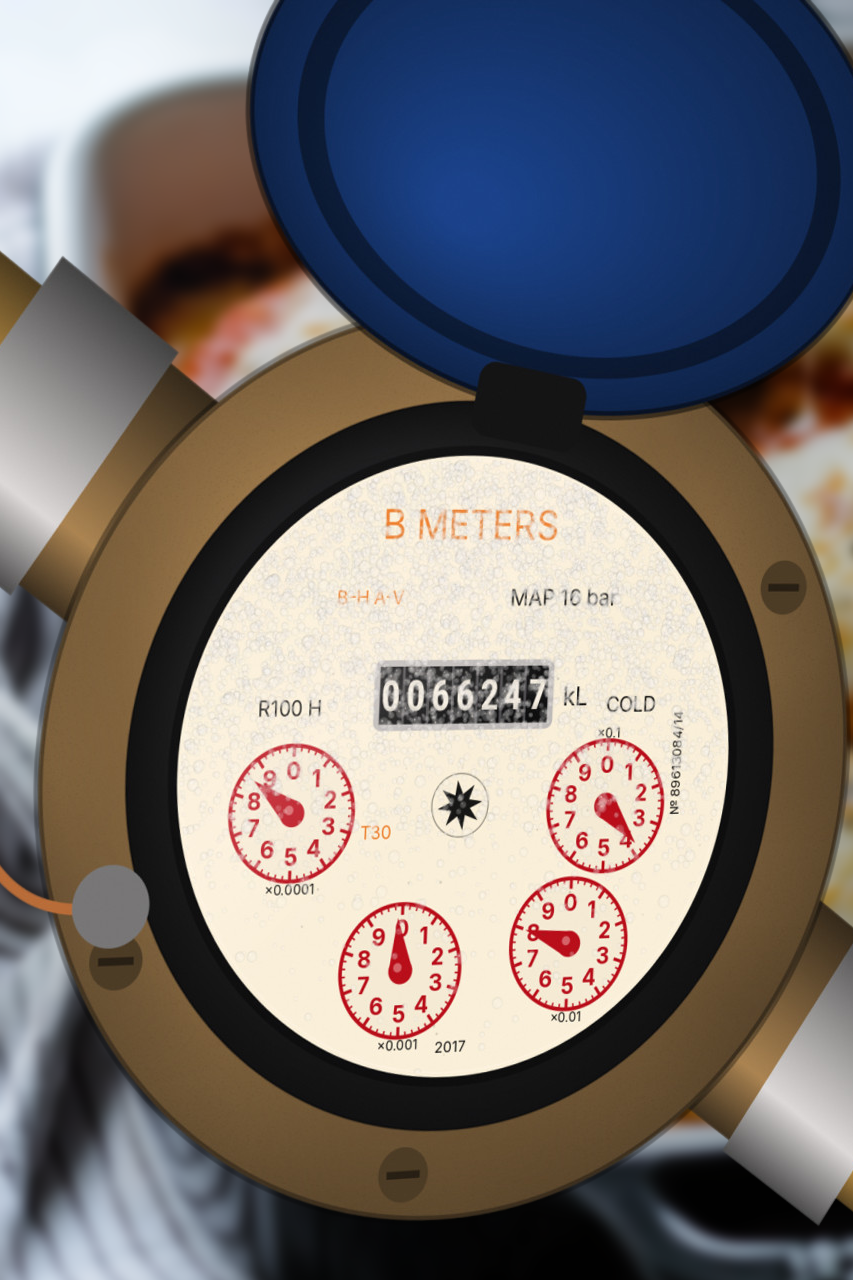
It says 66247.3798; kL
